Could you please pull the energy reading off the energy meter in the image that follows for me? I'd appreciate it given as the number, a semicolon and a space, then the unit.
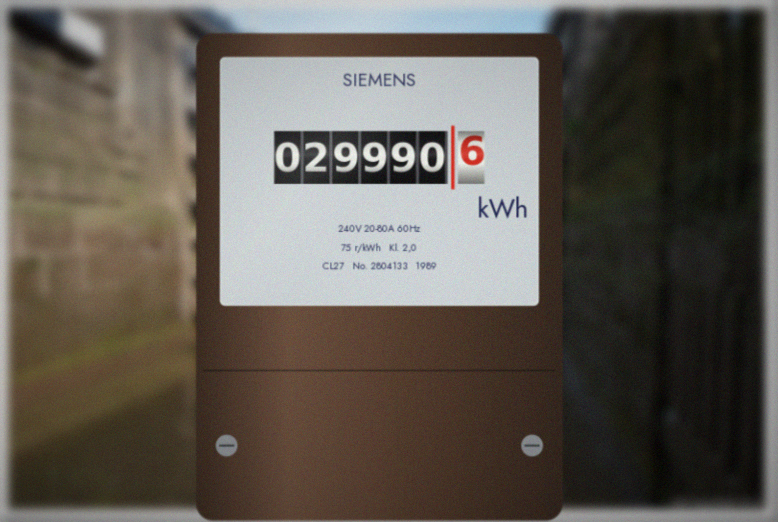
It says 29990.6; kWh
